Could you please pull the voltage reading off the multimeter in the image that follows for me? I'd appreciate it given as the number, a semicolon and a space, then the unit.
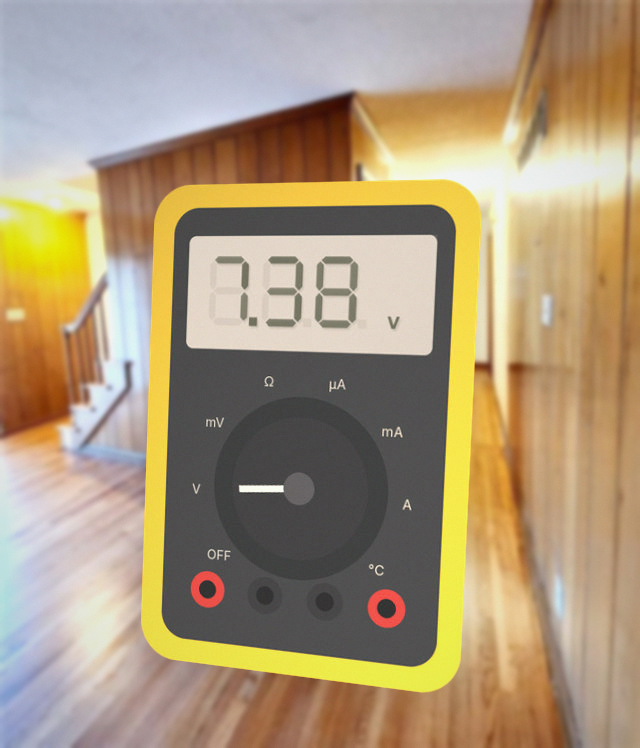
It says 7.38; V
